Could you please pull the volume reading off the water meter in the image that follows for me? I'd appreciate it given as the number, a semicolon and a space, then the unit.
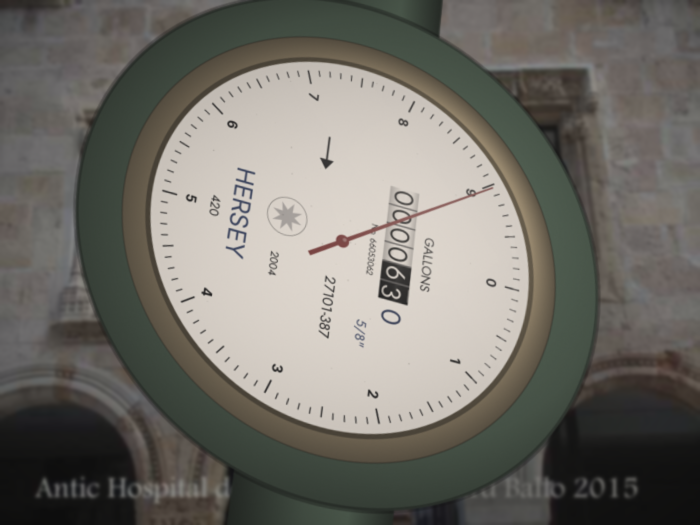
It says 629.0; gal
